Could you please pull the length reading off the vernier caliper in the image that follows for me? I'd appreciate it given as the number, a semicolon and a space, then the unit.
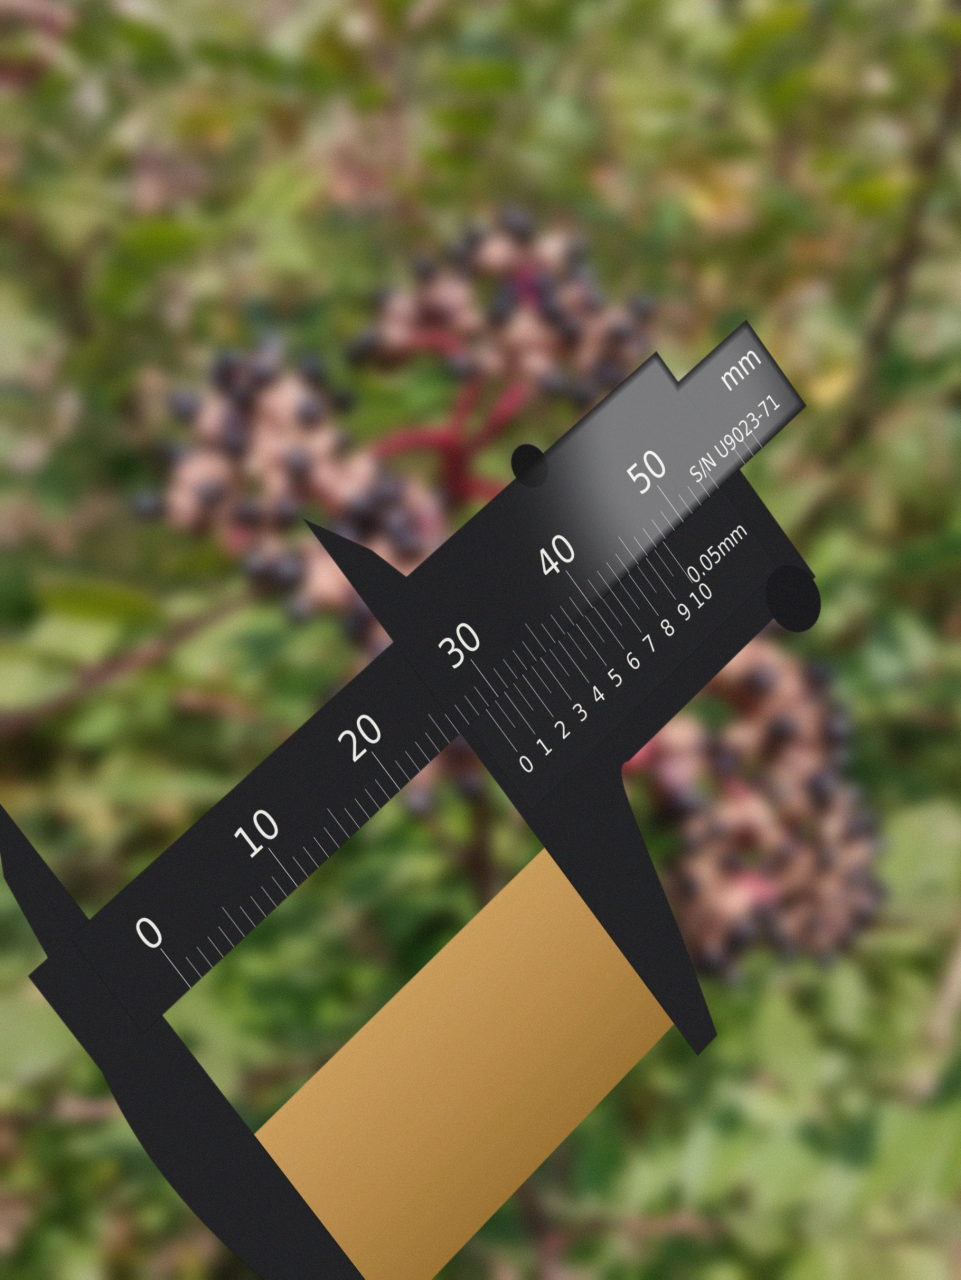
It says 28.7; mm
